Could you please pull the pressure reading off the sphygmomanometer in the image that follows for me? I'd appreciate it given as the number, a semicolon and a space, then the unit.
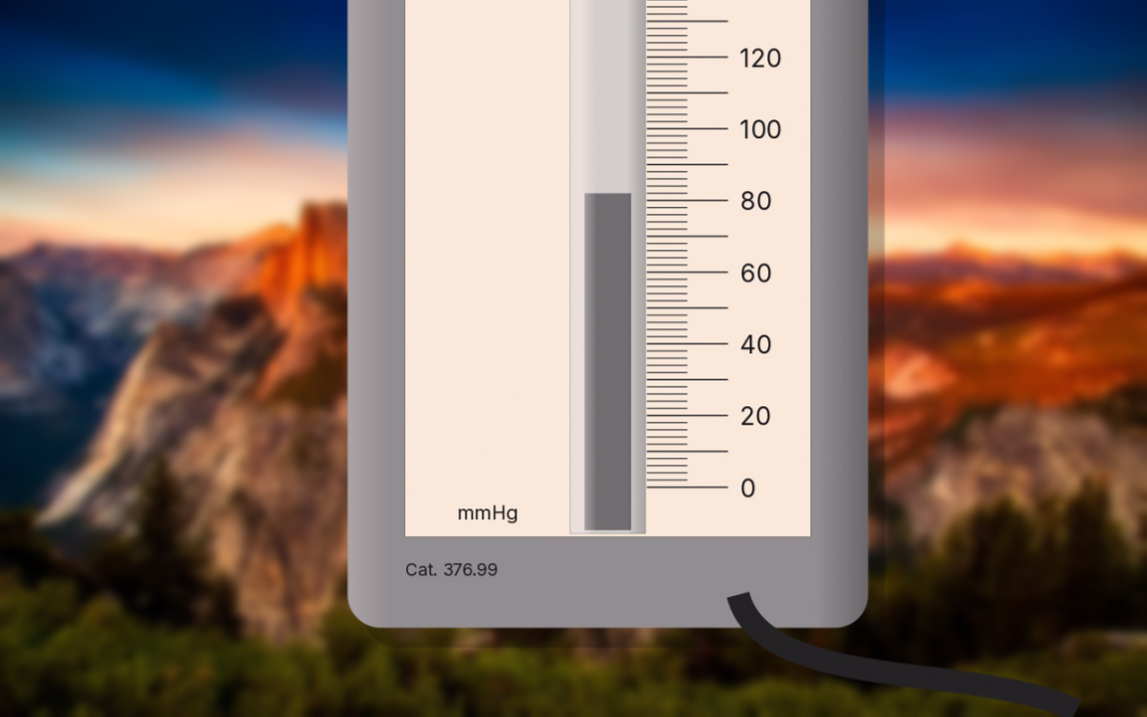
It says 82; mmHg
